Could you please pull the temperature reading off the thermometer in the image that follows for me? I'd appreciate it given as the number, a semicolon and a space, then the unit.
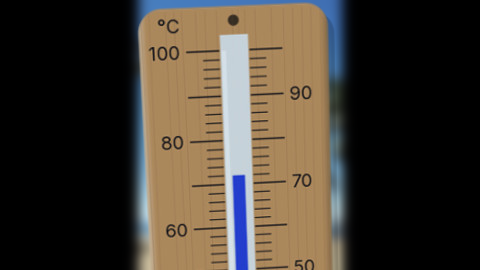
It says 72; °C
